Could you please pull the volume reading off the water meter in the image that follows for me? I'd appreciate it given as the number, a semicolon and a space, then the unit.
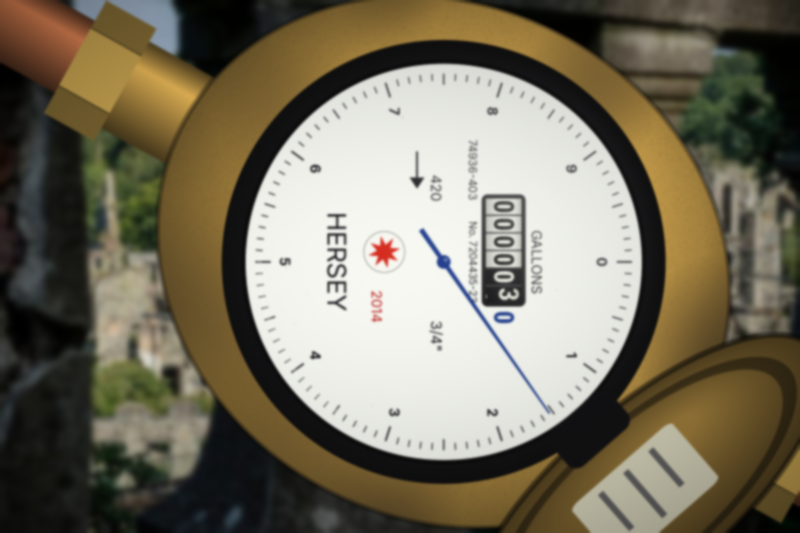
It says 31.5; gal
